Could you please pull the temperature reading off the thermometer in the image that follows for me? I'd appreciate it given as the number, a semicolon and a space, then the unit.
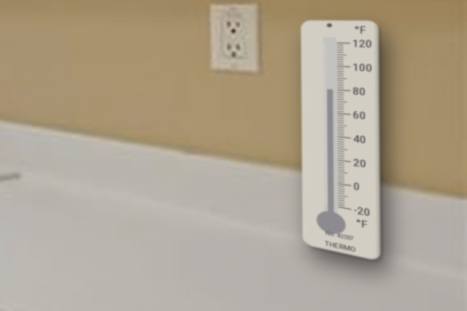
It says 80; °F
